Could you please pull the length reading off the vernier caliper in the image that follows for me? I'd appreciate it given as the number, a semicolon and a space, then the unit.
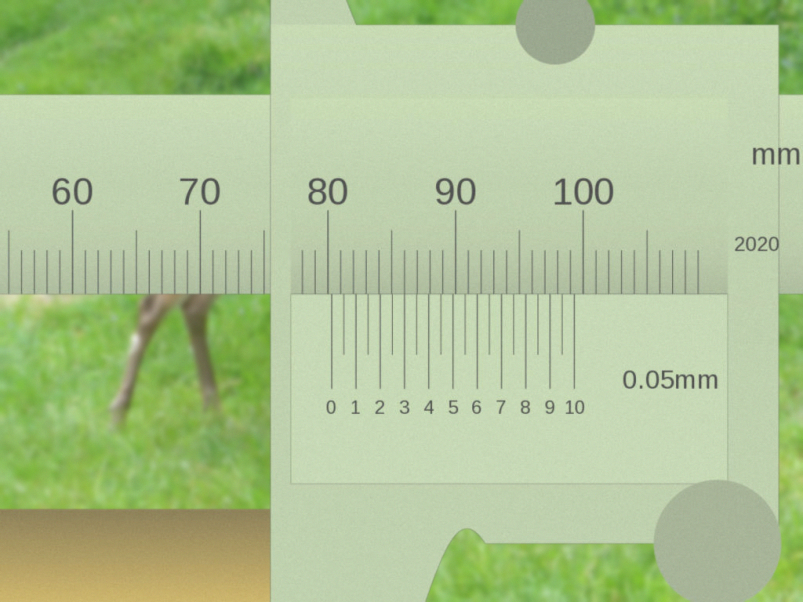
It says 80.3; mm
